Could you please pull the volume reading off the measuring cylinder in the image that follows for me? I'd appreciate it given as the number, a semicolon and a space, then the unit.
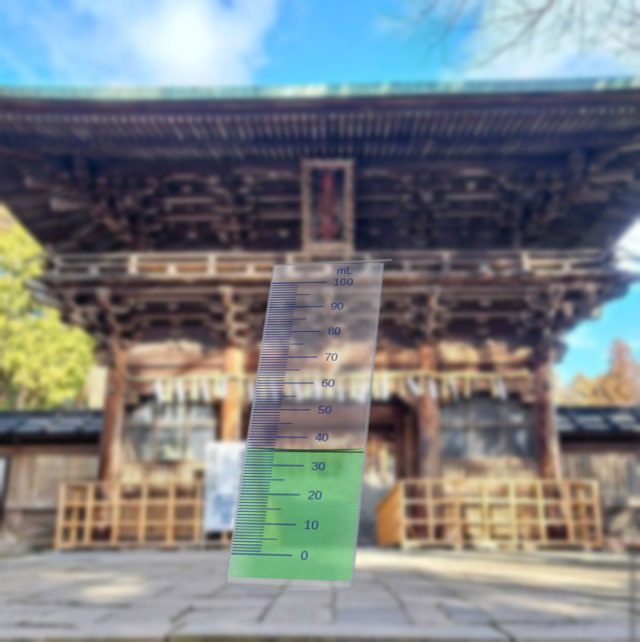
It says 35; mL
